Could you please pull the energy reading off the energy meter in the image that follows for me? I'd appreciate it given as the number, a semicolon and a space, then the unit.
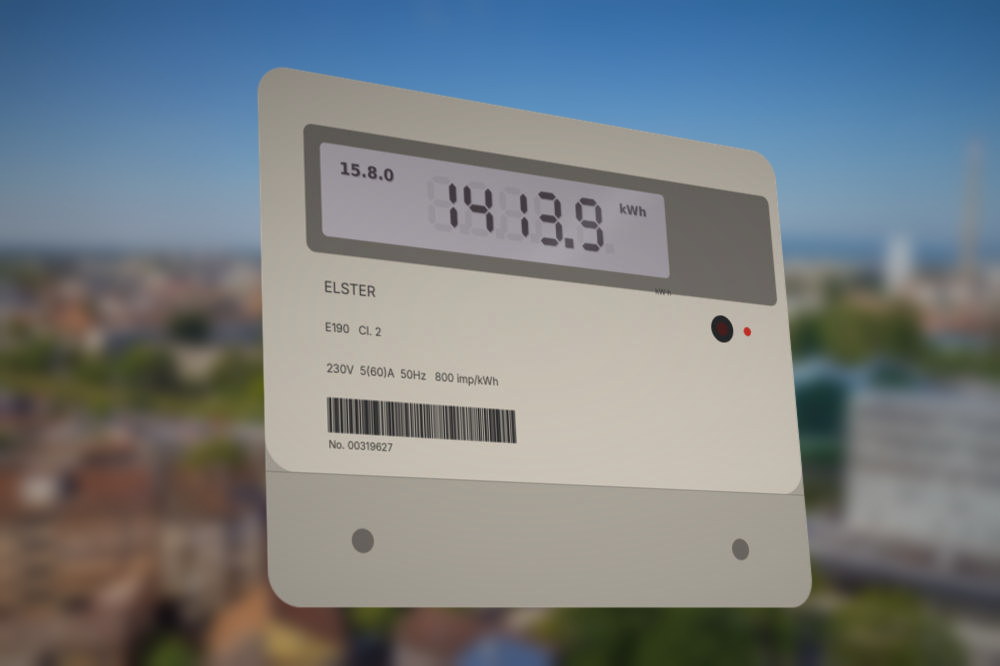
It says 1413.9; kWh
